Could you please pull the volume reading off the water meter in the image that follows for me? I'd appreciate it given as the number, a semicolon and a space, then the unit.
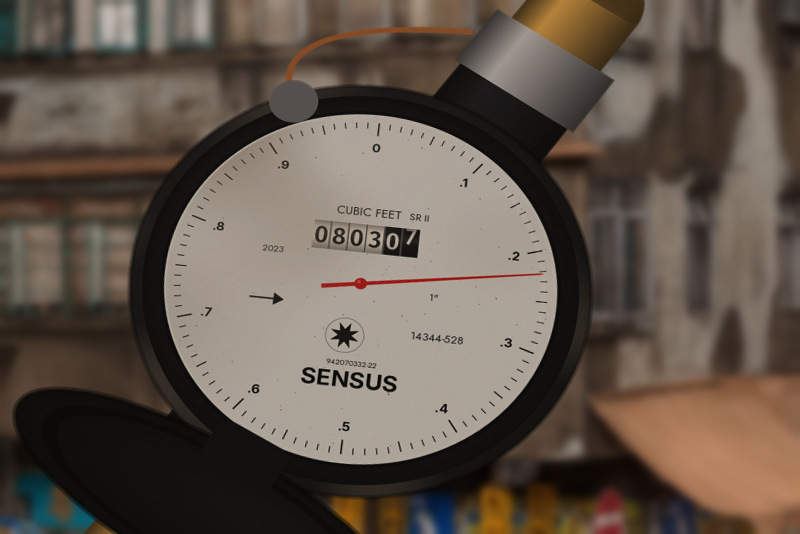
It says 80307.22; ft³
